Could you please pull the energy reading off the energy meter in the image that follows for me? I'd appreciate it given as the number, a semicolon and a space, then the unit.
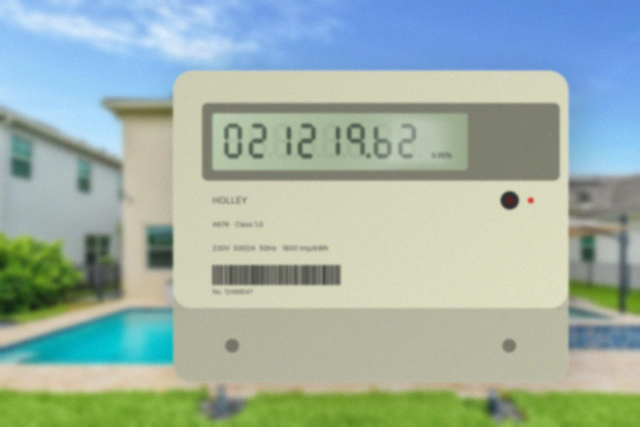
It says 21219.62; kWh
